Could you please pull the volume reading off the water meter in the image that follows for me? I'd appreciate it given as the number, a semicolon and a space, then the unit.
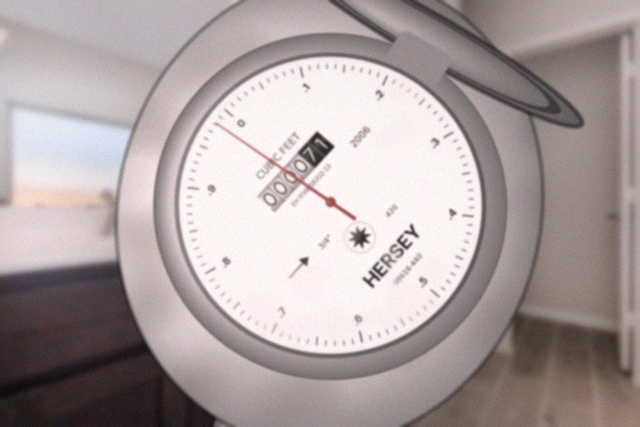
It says 70.98; ft³
